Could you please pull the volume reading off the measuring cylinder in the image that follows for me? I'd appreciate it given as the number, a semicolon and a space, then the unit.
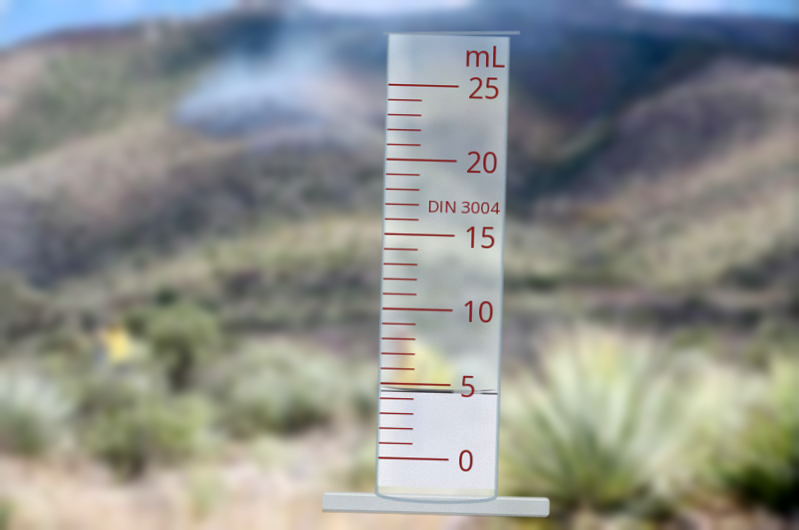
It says 4.5; mL
